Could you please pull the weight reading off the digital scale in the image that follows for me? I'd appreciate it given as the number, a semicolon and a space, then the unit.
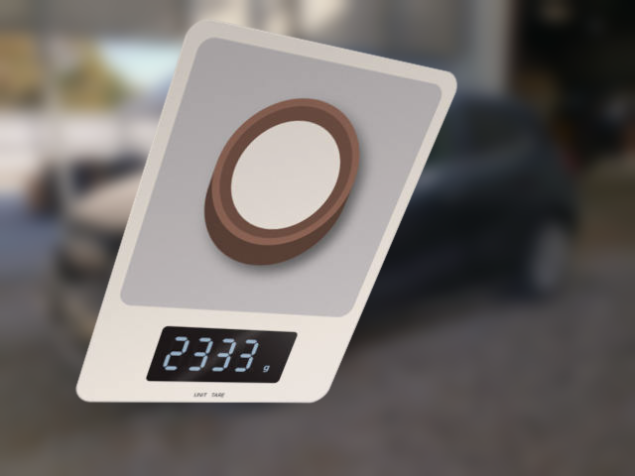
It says 2333; g
